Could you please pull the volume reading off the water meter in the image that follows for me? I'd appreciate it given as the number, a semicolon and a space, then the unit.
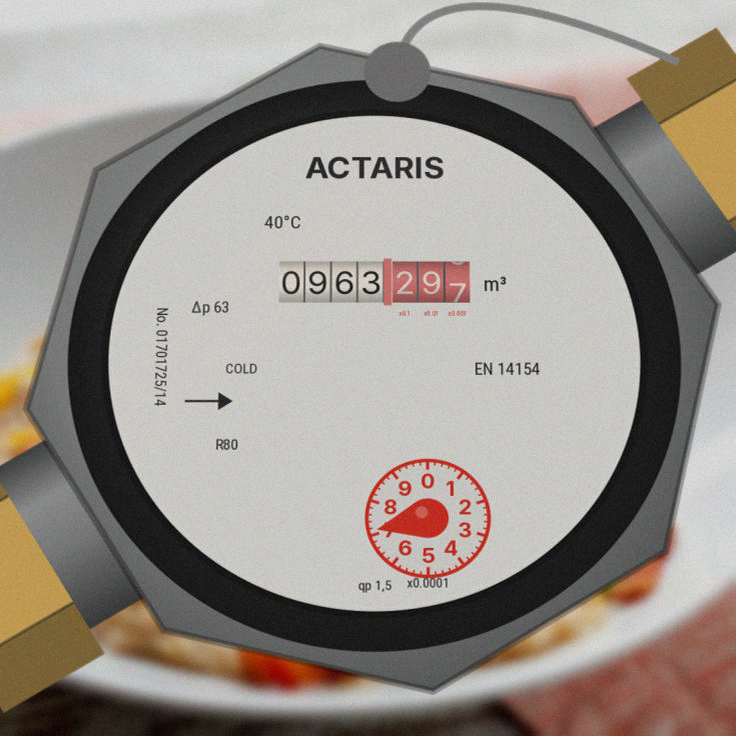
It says 963.2967; m³
